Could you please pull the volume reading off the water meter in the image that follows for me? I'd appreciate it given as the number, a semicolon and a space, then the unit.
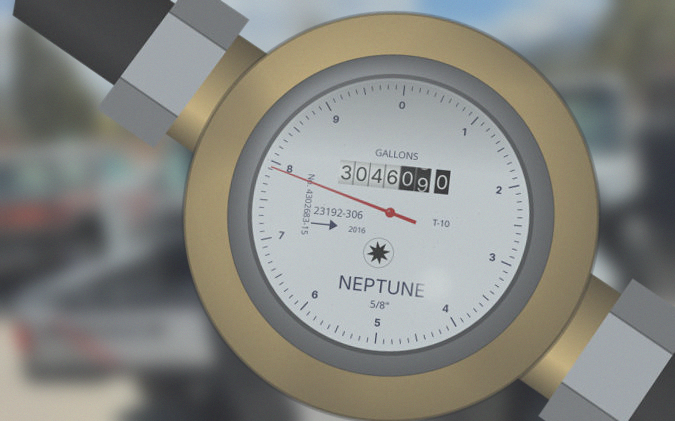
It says 3046087.9; gal
